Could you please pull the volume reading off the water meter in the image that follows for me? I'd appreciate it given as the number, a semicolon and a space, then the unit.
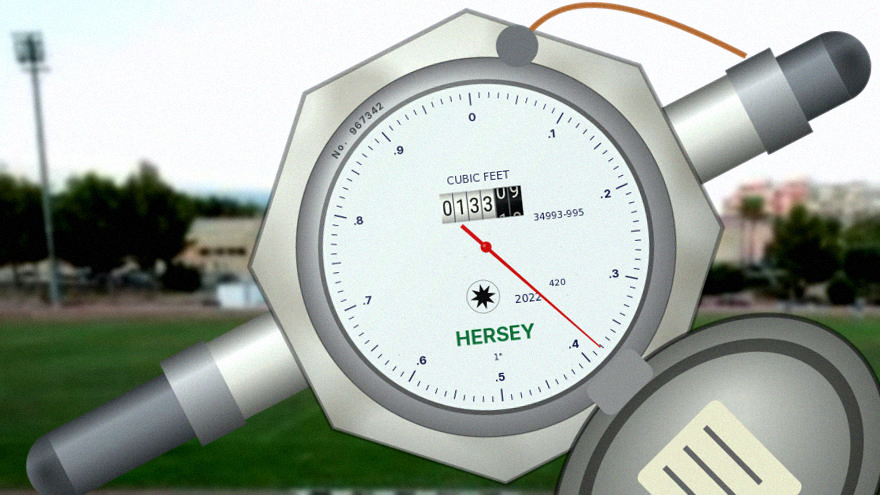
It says 13309.38; ft³
